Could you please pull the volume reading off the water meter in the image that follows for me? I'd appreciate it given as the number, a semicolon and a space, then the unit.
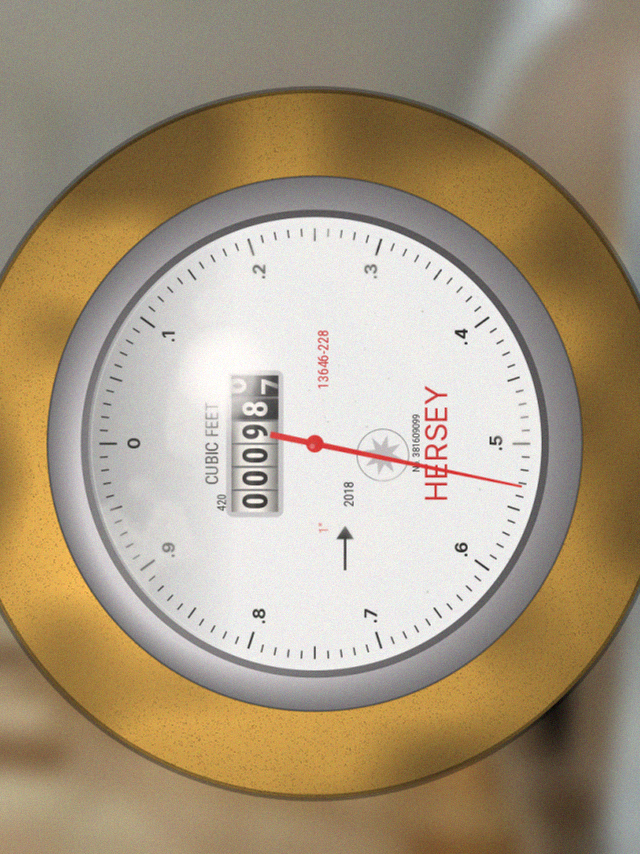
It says 986.53; ft³
